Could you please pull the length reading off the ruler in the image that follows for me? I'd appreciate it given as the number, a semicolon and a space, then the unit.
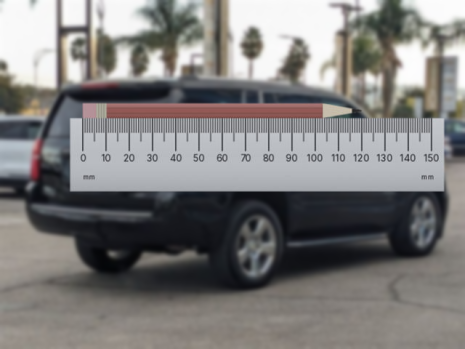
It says 120; mm
